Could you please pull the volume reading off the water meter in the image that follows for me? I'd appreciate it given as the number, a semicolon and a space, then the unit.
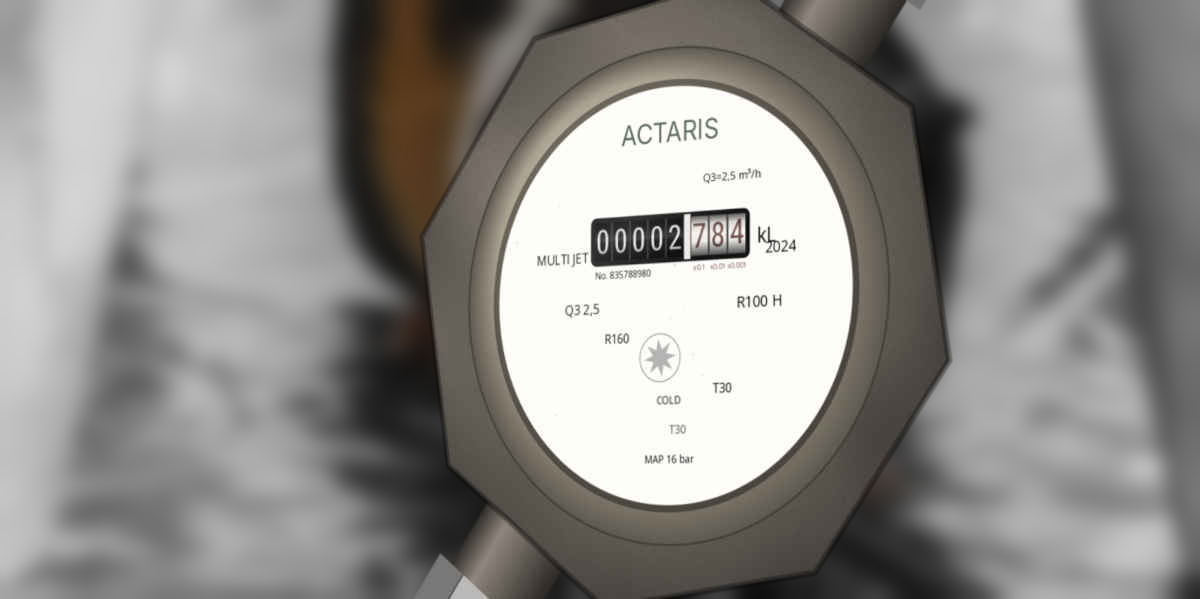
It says 2.784; kL
